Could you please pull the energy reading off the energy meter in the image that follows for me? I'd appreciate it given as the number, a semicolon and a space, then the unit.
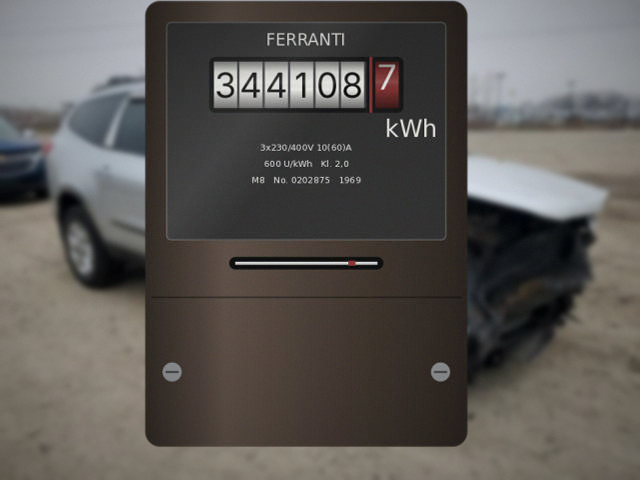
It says 344108.7; kWh
